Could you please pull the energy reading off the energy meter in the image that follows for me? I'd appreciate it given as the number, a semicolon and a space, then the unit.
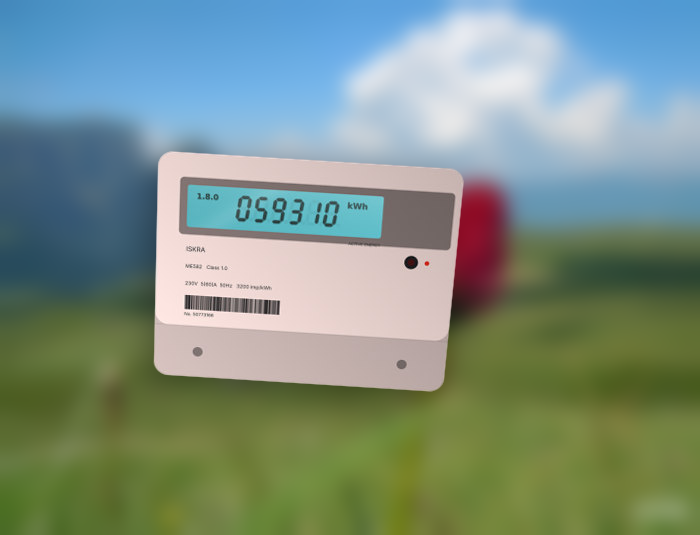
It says 59310; kWh
